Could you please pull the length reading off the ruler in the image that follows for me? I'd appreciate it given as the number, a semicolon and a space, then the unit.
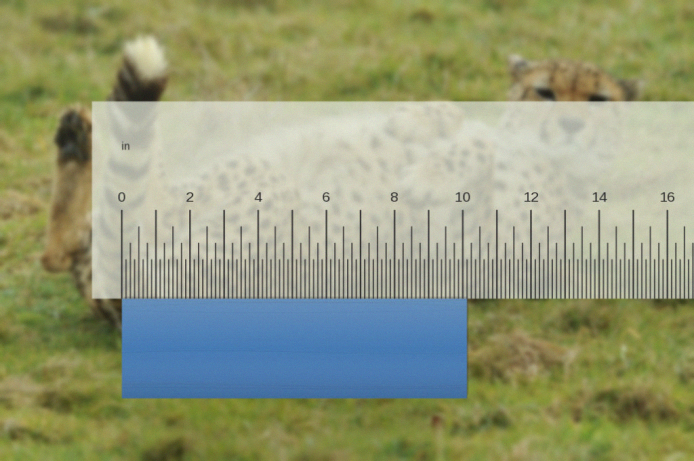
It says 10.125; in
